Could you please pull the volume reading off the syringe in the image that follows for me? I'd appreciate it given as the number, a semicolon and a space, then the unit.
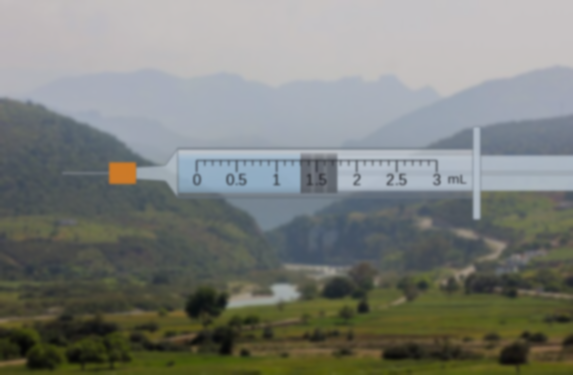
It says 1.3; mL
